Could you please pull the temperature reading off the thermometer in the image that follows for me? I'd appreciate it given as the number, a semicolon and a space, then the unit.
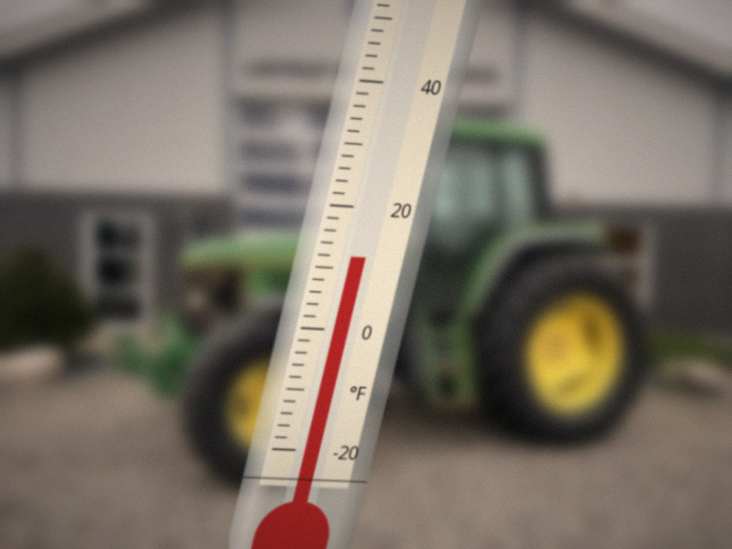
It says 12; °F
